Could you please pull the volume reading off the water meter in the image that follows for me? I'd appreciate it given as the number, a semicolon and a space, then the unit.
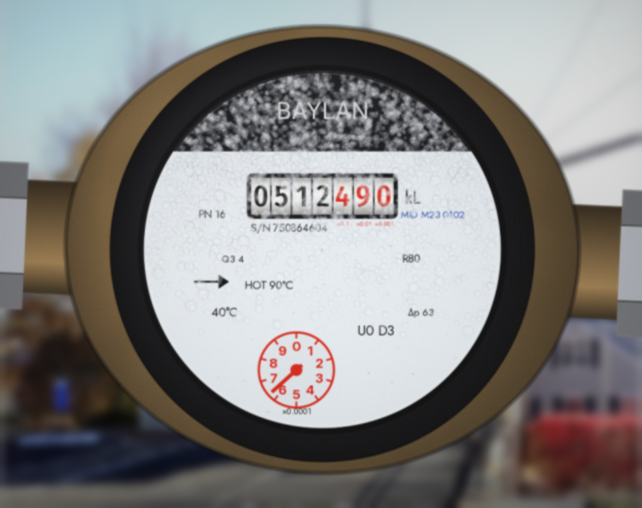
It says 512.4906; kL
